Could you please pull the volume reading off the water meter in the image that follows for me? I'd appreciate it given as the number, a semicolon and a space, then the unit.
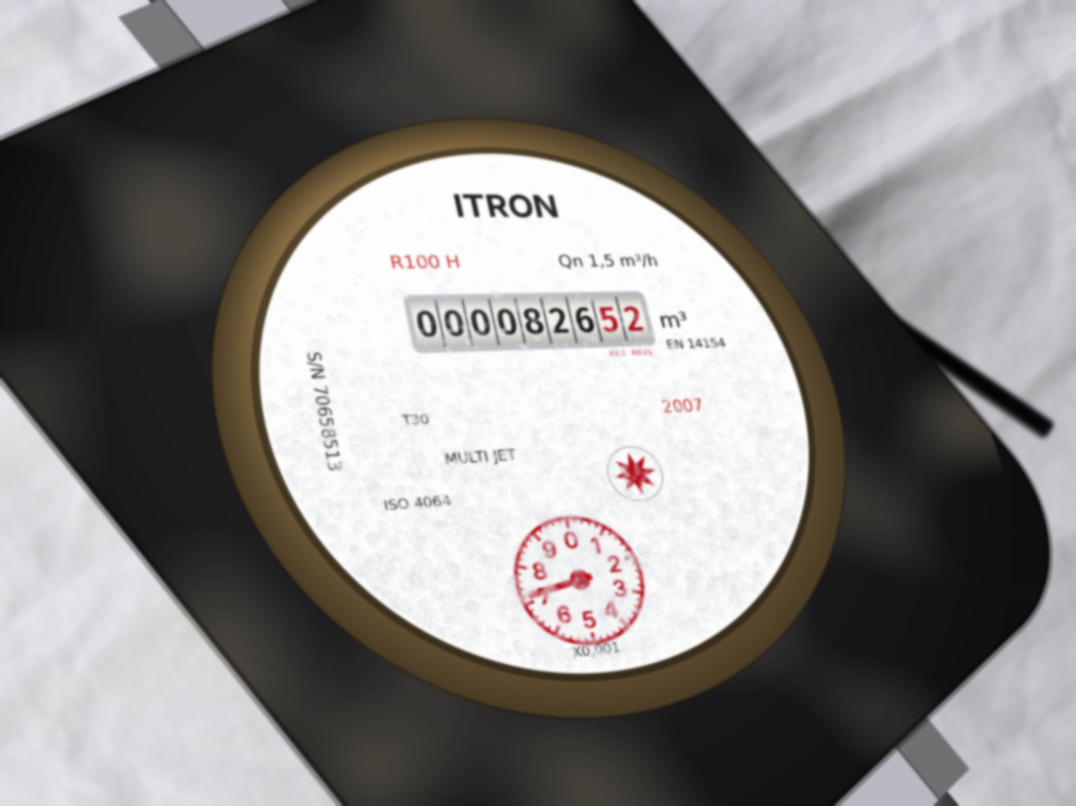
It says 826.527; m³
